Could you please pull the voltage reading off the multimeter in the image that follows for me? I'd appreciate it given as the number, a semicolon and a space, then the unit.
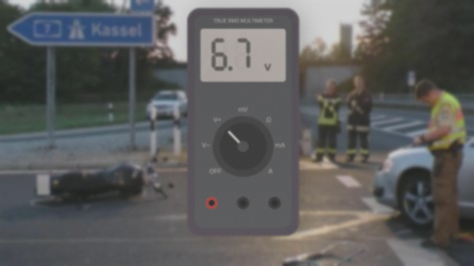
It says 6.7; V
